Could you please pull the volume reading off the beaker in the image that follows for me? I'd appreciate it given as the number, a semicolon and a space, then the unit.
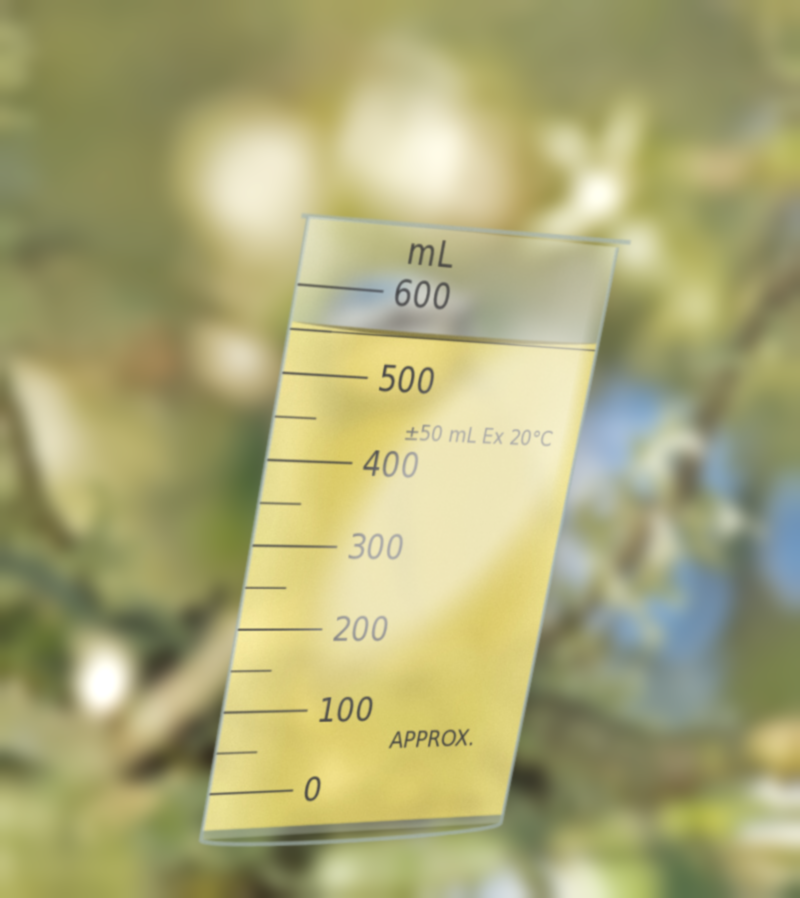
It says 550; mL
